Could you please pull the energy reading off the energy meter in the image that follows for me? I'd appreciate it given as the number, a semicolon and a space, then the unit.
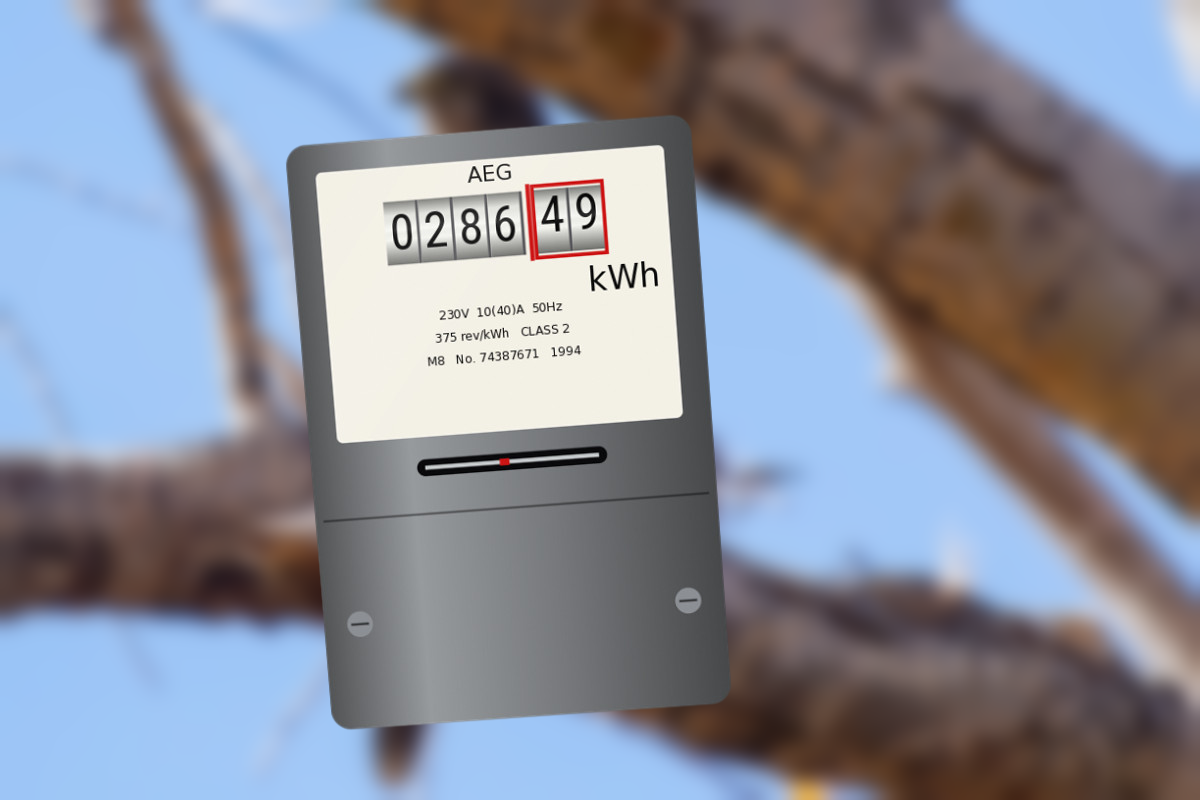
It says 286.49; kWh
